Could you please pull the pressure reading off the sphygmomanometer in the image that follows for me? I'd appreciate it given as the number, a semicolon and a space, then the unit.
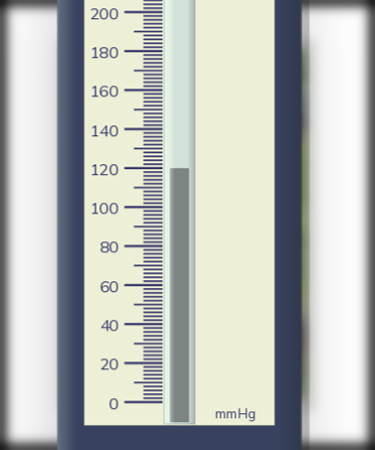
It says 120; mmHg
